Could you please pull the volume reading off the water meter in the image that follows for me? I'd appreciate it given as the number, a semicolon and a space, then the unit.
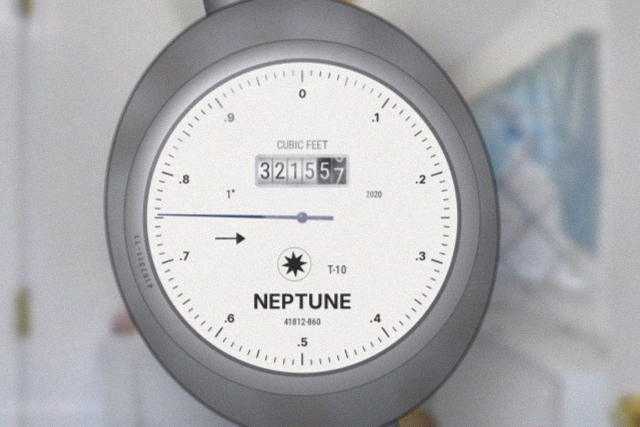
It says 321556.75; ft³
